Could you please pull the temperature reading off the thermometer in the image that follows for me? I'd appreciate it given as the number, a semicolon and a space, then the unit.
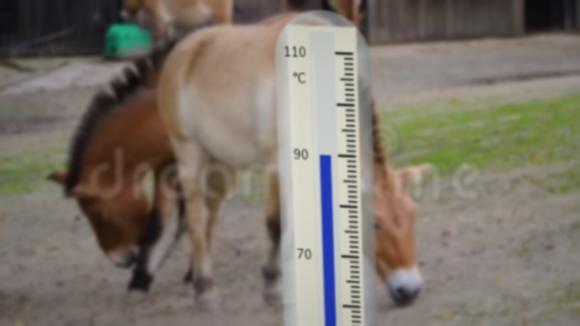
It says 90; °C
